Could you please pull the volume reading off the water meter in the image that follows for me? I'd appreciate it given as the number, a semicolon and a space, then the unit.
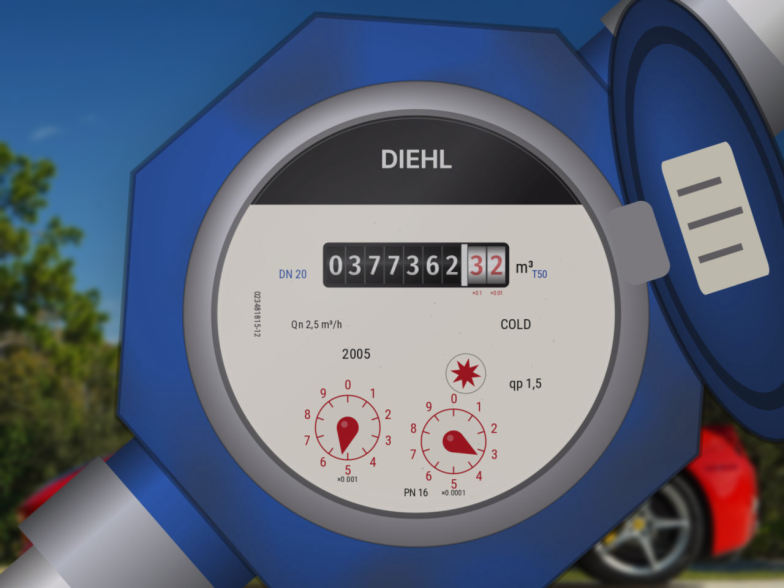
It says 377362.3253; m³
